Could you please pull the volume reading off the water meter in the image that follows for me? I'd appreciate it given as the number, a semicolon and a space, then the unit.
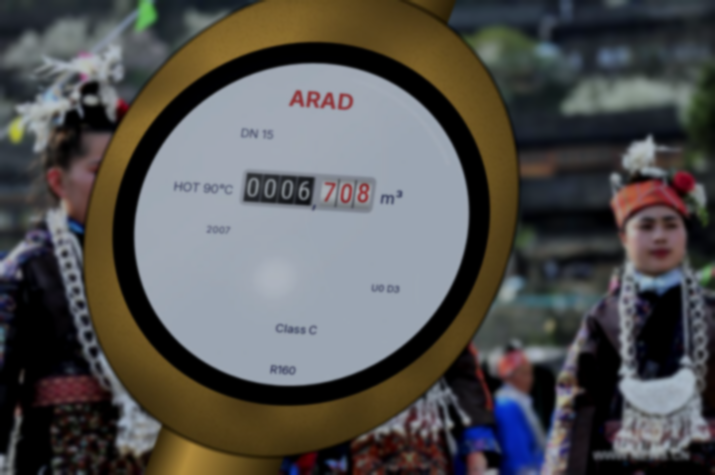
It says 6.708; m³
